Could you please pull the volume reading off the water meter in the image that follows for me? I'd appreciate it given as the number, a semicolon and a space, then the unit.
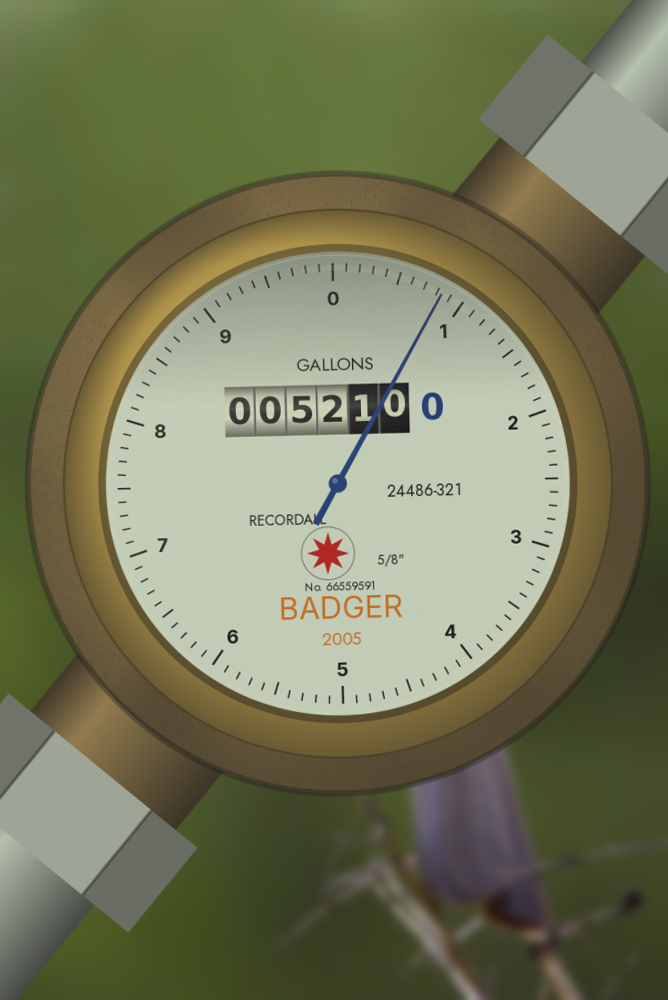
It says 52100.8; gal
